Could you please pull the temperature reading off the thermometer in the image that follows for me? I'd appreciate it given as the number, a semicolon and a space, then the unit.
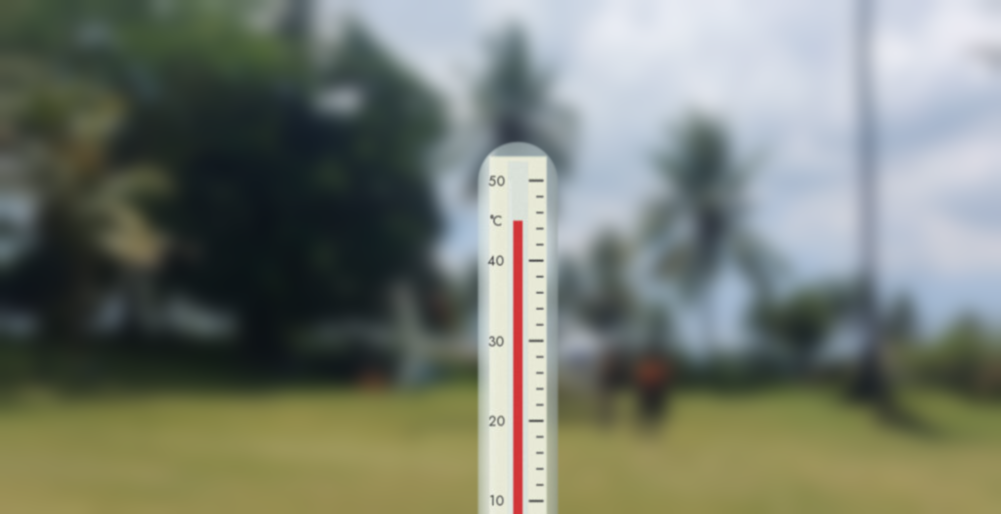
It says 45; °C
